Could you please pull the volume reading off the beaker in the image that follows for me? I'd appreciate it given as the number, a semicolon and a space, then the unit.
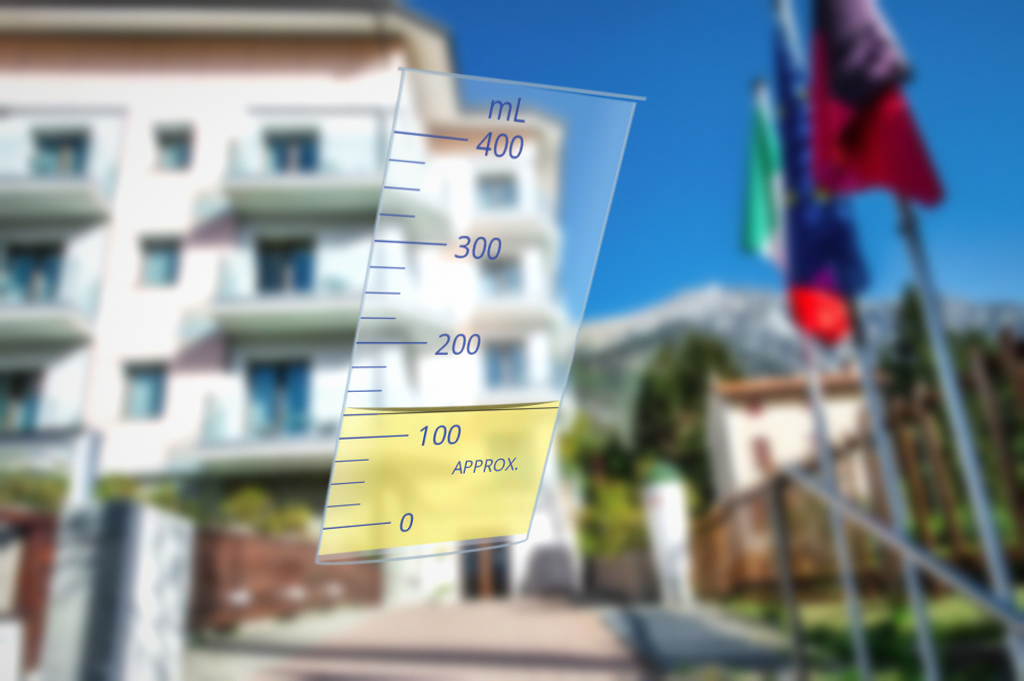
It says 125; mL
